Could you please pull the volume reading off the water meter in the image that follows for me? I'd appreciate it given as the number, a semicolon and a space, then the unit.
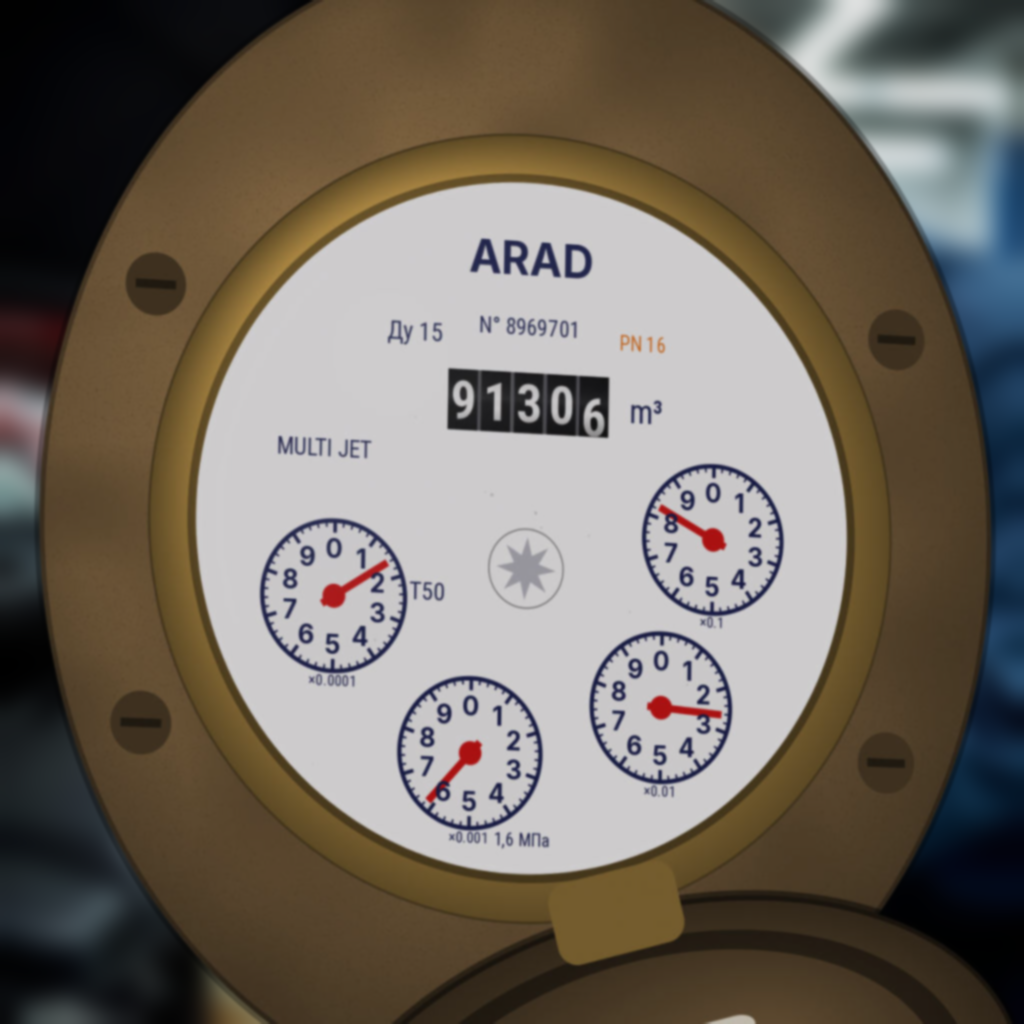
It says 91305.8261; m³
